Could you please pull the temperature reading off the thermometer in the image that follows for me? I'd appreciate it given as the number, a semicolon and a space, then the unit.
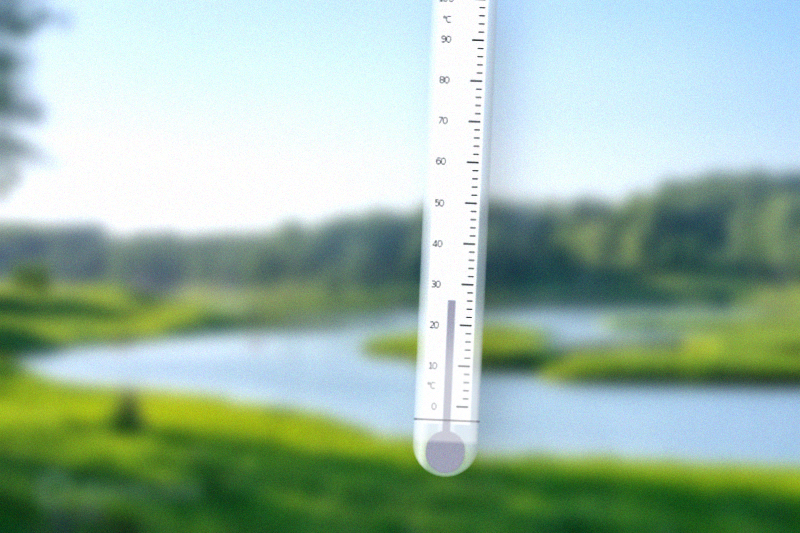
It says 26; °C
